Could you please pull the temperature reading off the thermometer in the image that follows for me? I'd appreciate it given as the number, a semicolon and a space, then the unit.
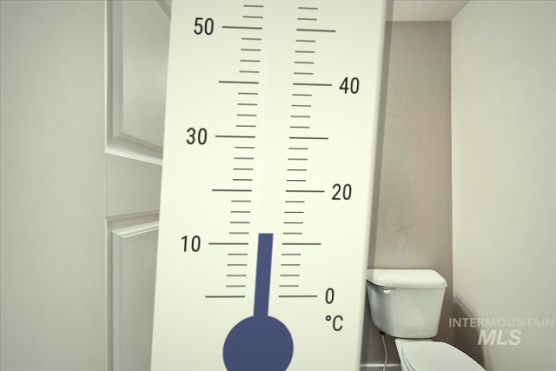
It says 12; °C
